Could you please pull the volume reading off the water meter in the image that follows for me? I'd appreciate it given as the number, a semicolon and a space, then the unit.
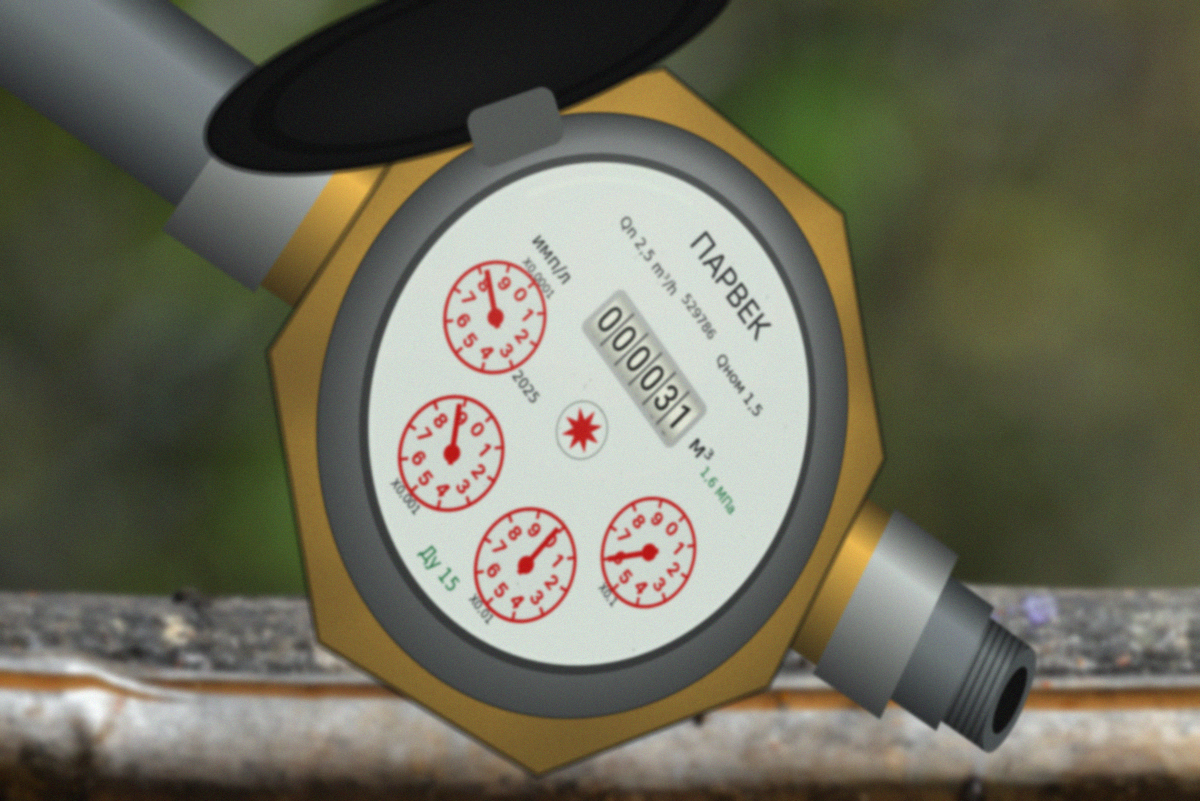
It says 31.5988; m³
